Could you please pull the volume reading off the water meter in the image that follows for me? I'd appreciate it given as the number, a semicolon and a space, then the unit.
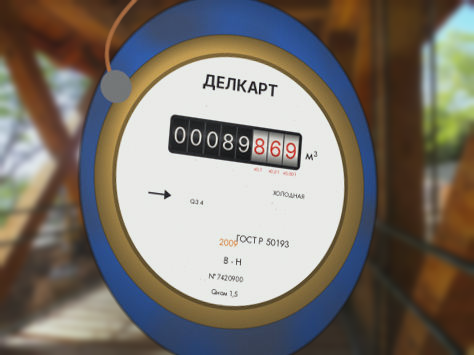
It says 89.869; m³
